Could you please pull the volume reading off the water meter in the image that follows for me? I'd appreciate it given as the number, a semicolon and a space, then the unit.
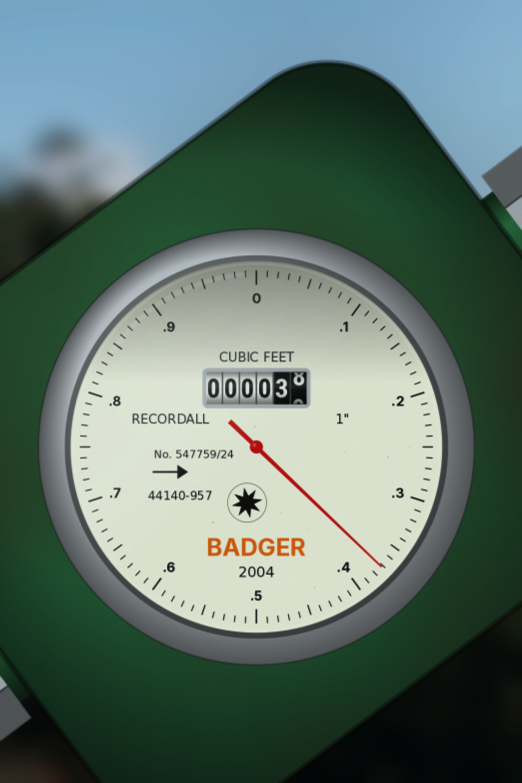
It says 38.37; ft³
